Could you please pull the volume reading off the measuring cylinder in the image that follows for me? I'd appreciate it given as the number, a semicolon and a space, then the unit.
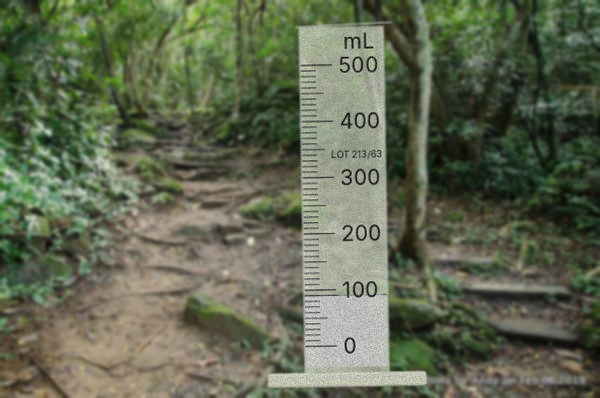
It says 90; mL
